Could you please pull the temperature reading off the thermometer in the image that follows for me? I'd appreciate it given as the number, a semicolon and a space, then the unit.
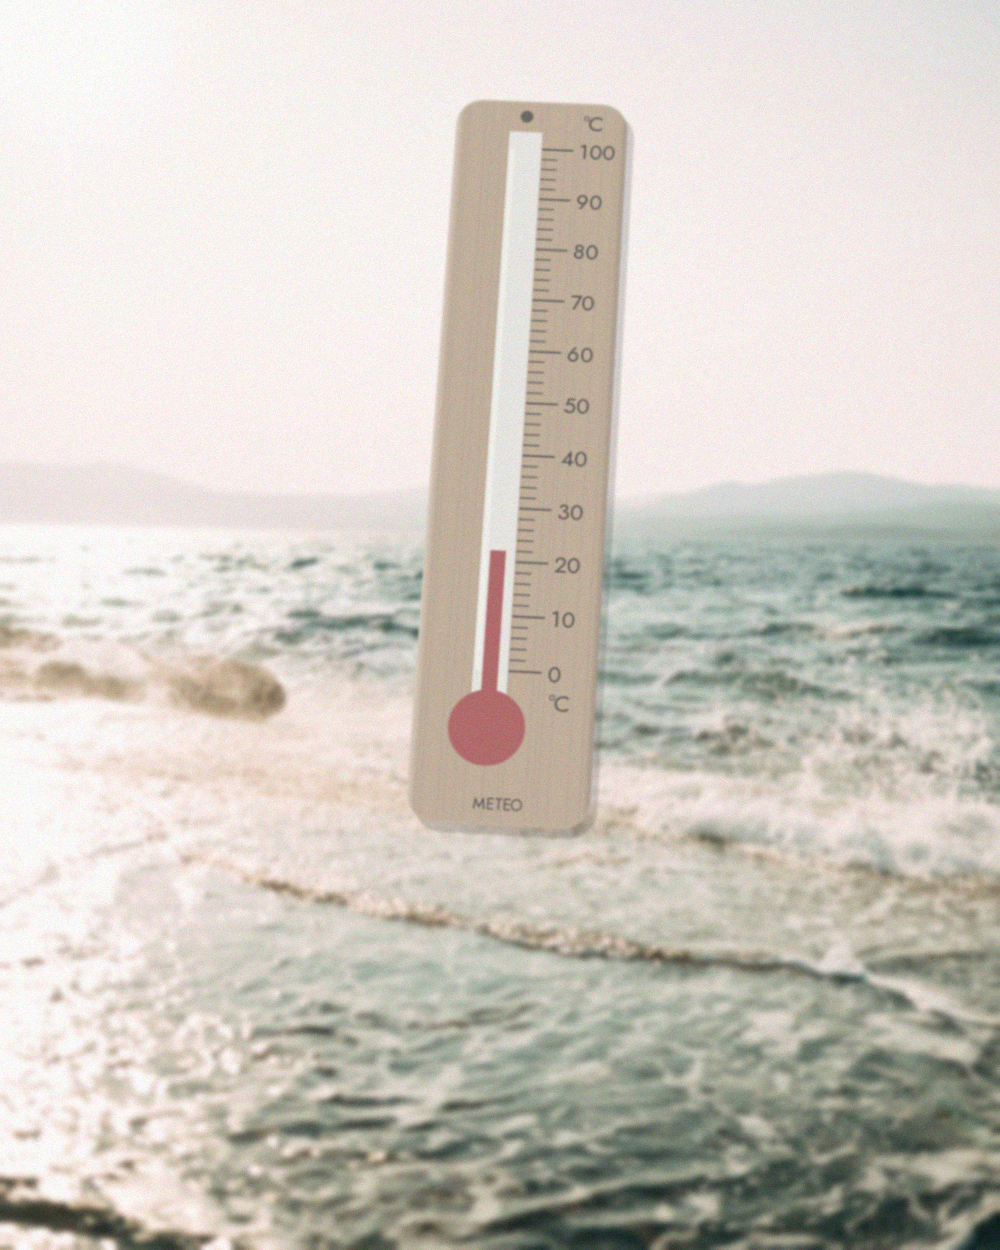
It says 22; °C
